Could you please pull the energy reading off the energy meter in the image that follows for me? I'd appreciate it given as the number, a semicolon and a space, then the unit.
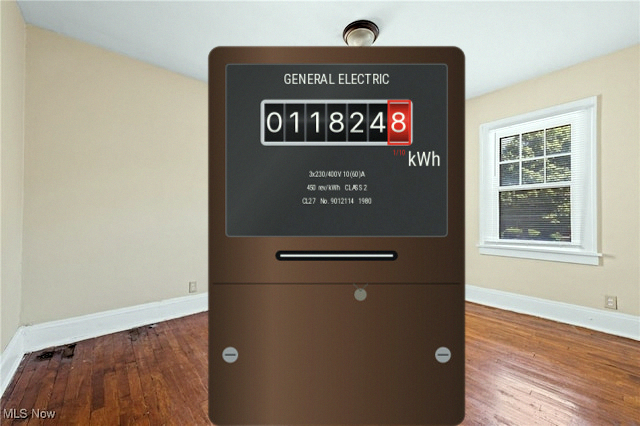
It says 11824.8; kWh
